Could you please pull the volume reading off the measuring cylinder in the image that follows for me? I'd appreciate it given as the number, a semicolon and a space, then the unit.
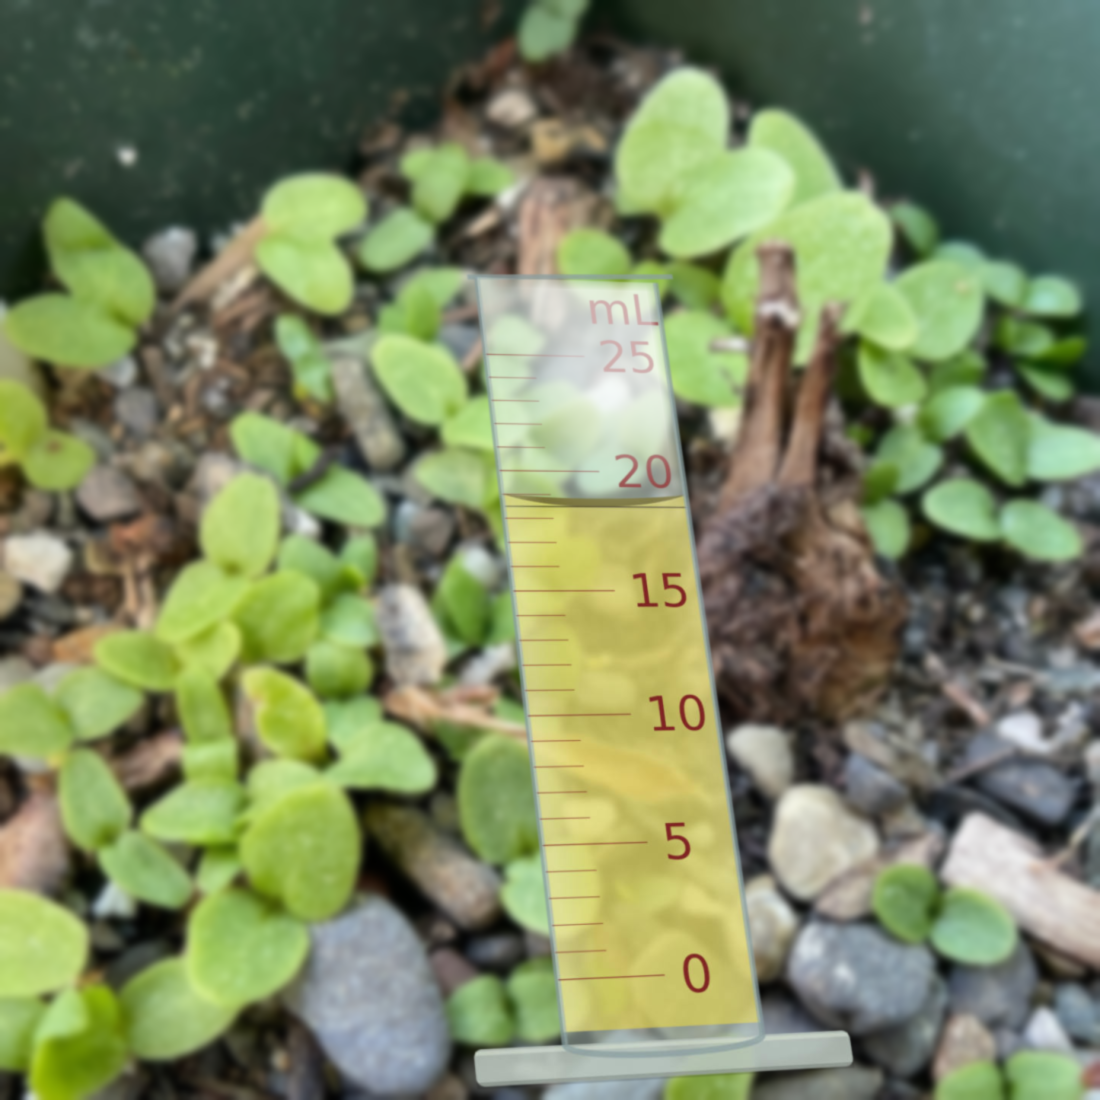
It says 18.5; mL
